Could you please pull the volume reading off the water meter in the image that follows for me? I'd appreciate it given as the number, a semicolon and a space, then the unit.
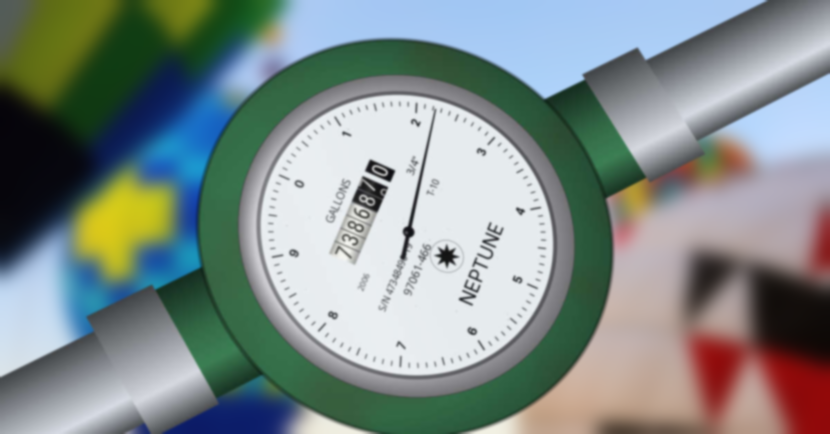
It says 7386872.2; gal
